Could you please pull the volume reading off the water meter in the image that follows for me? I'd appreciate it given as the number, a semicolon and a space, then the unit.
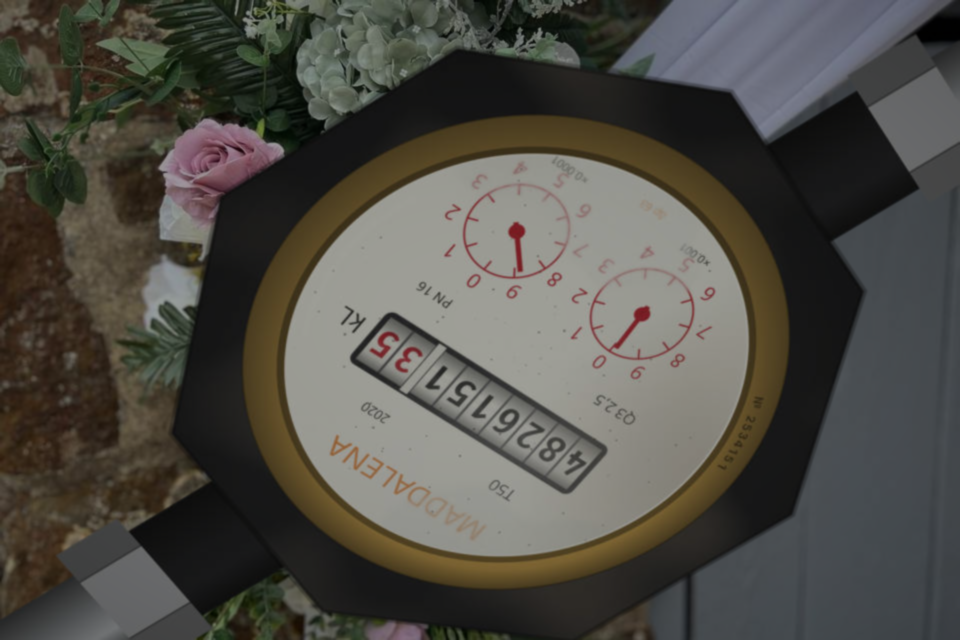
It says 4826151.3498; kL
